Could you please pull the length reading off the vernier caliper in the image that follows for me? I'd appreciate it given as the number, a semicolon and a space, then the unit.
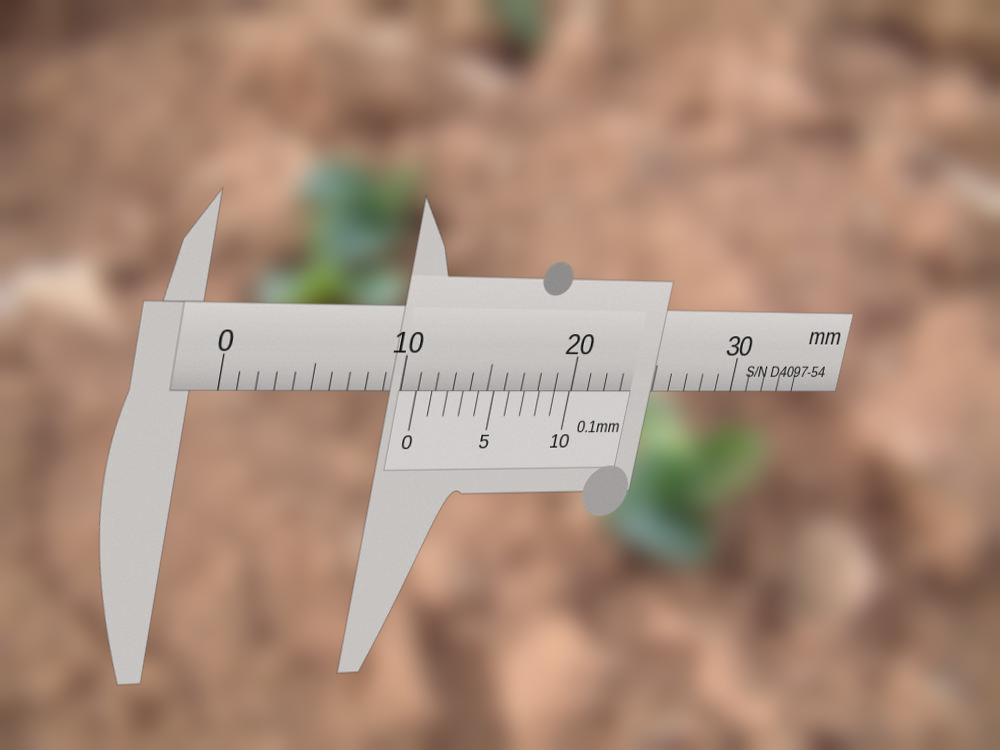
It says 10.9; mm
